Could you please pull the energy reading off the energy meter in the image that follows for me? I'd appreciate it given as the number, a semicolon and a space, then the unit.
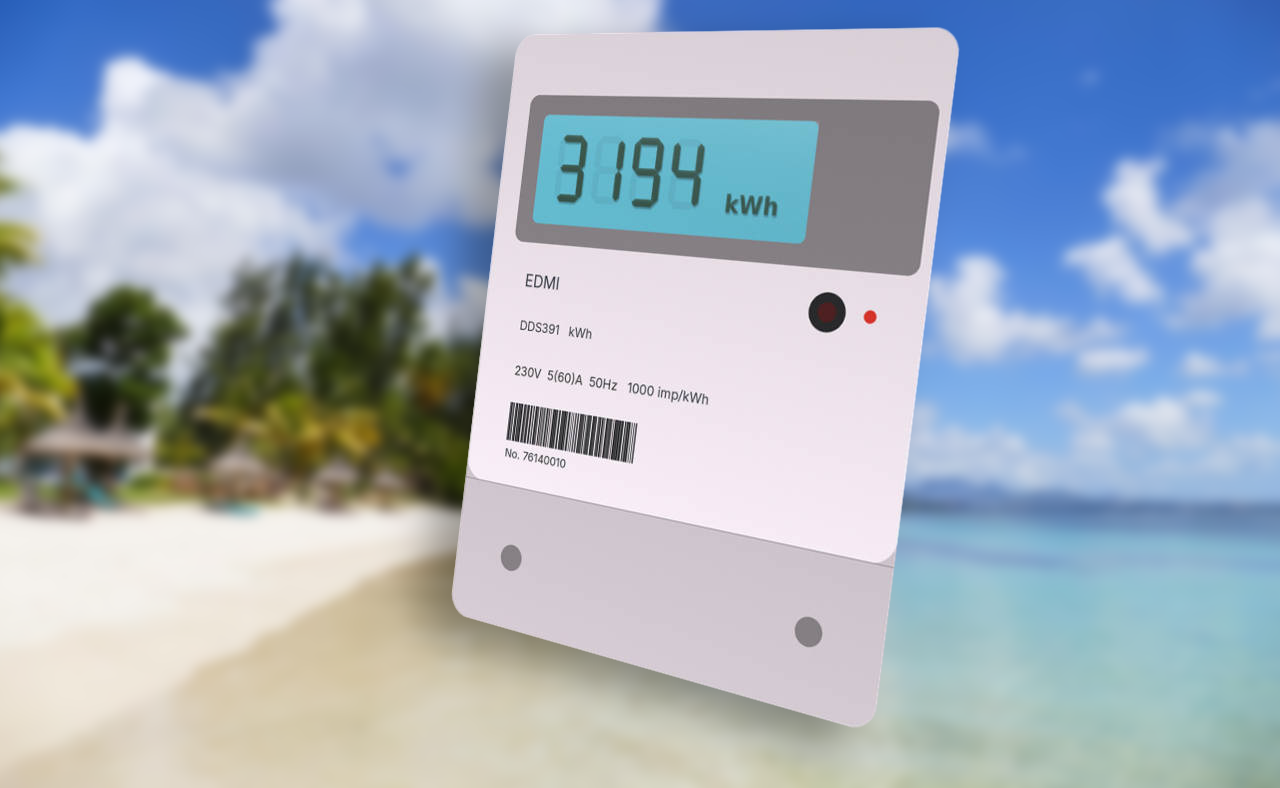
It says 3194; kWh
